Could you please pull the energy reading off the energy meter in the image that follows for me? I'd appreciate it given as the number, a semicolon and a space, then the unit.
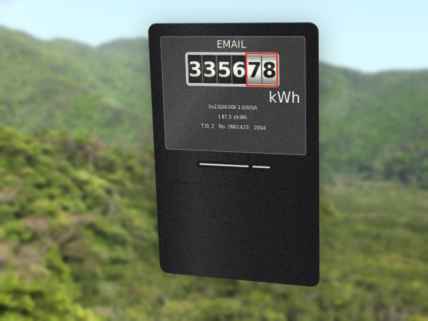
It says 3356.78; kWh
